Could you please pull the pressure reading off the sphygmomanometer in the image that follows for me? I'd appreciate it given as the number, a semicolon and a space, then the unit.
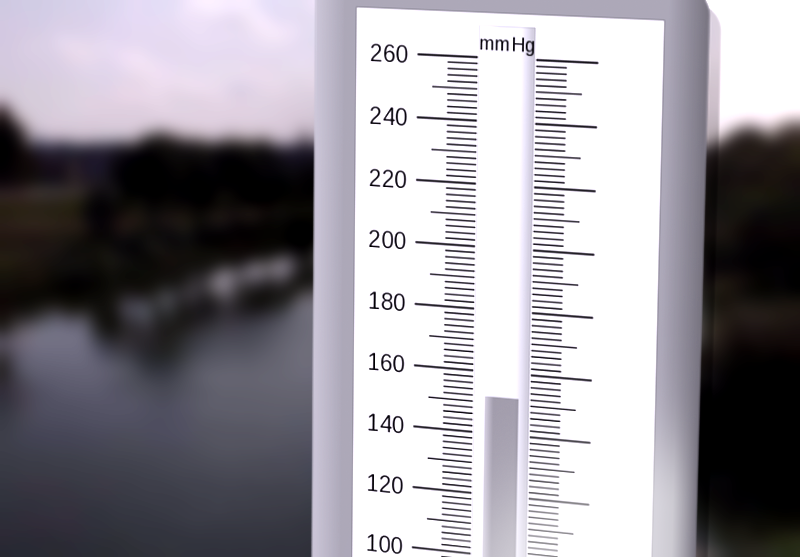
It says 152; mmHg
